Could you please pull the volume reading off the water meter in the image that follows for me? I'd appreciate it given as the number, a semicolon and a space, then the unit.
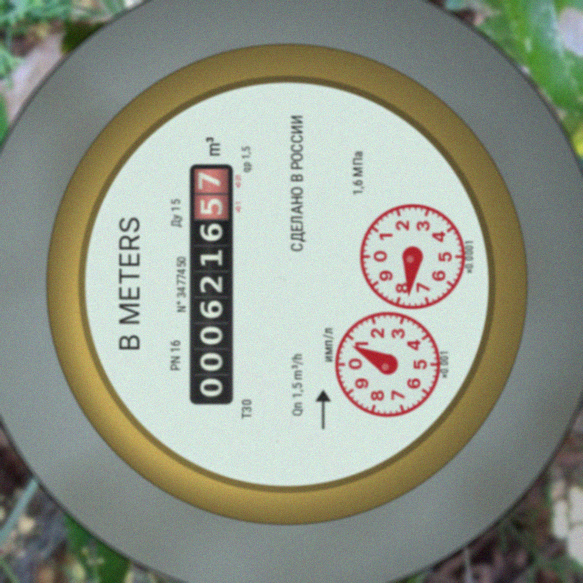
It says 6216.5707; m³
